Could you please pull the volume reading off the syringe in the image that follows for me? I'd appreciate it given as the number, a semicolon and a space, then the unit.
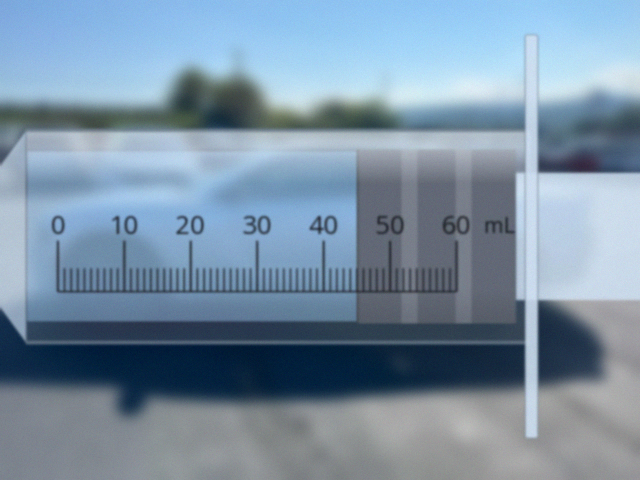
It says 45; mL
